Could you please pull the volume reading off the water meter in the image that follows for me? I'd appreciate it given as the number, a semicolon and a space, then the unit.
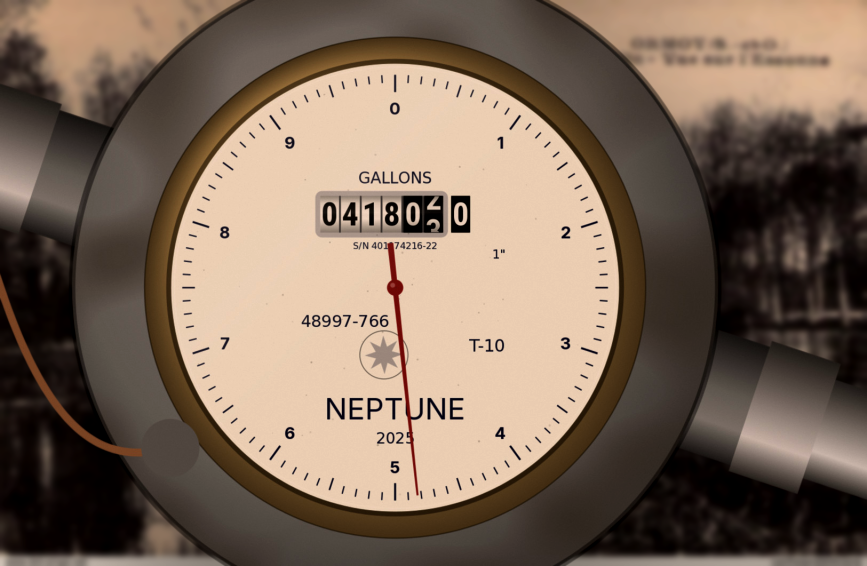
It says 418024.8; gal
